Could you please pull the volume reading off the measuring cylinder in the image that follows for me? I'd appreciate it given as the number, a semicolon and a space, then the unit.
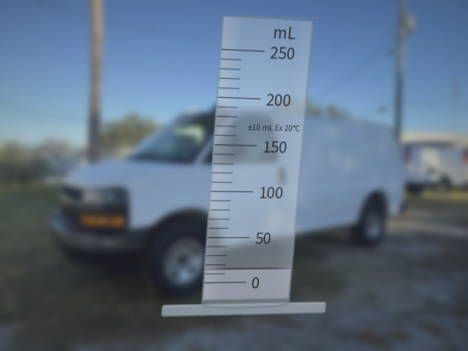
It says 15; mL
